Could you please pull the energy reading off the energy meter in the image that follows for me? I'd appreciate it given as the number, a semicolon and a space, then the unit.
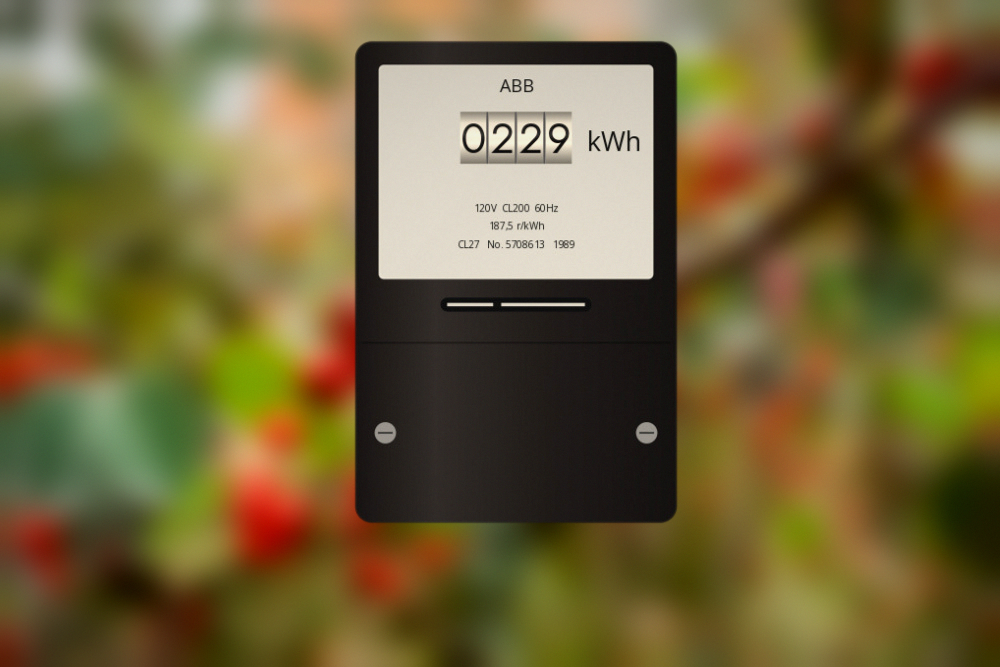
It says 229; kWh
